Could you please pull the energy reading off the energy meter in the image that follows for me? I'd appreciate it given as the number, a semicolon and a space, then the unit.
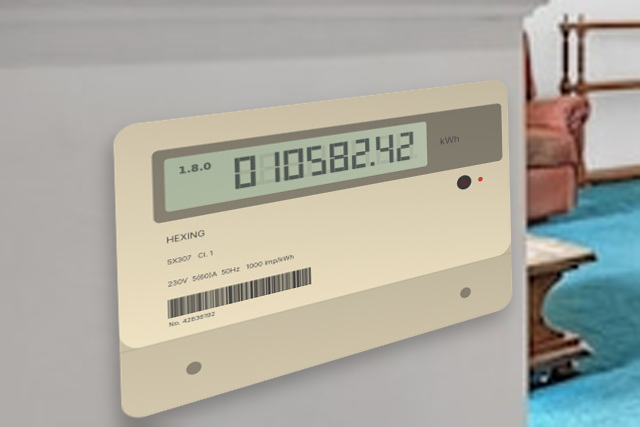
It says 10582.42; kWh
